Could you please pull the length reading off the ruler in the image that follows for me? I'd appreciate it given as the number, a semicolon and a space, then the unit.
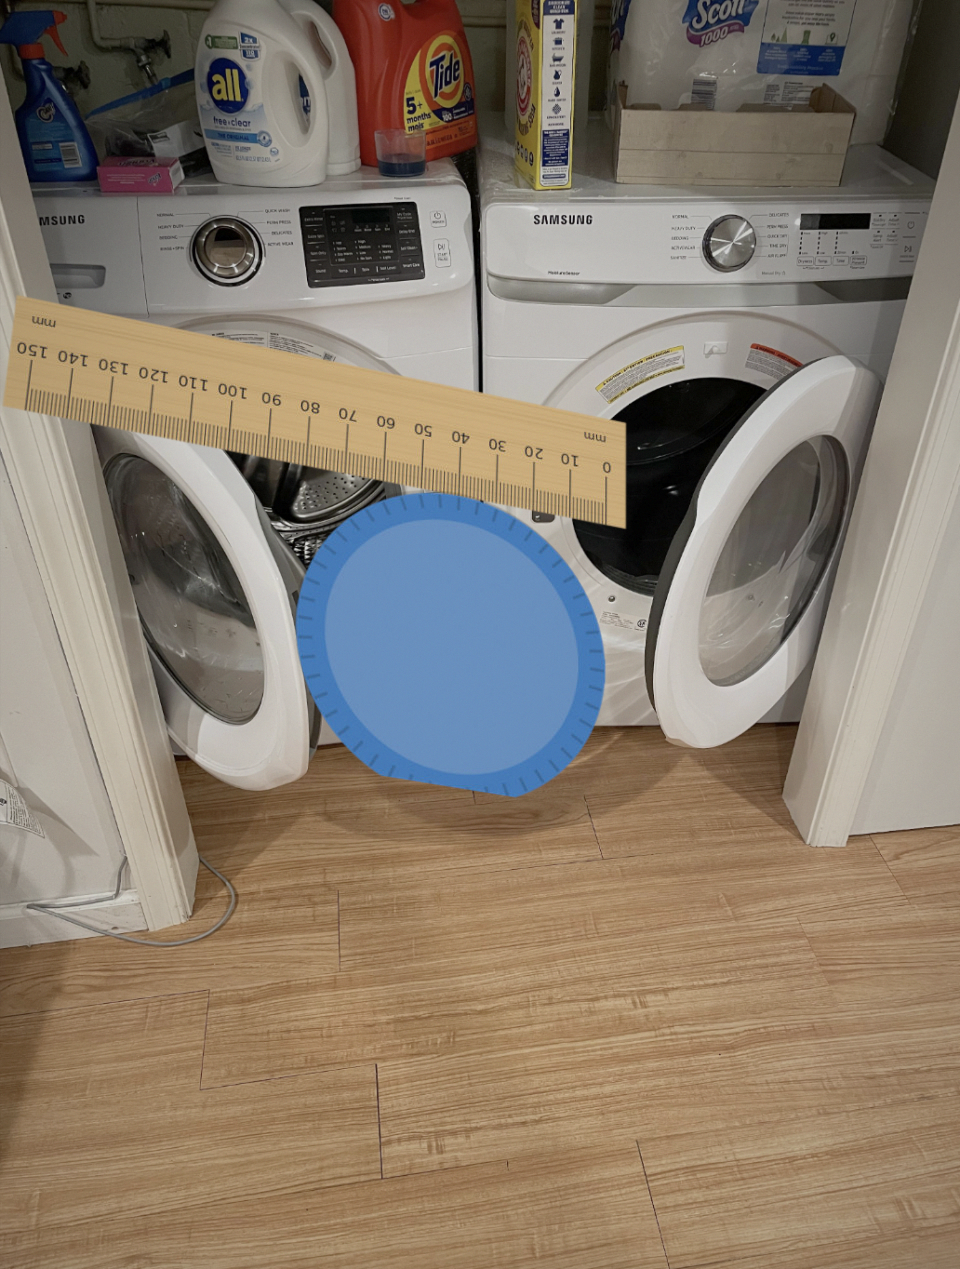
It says 80; mm
